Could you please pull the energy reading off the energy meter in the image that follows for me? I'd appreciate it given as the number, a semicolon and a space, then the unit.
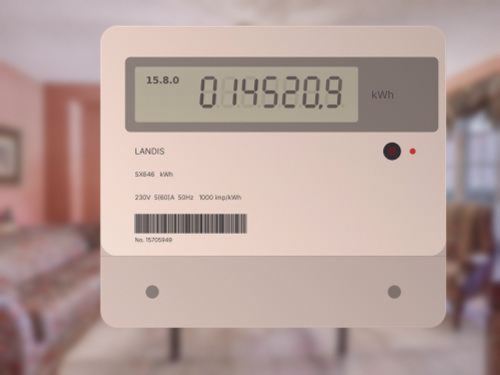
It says 14520.9; kWh
